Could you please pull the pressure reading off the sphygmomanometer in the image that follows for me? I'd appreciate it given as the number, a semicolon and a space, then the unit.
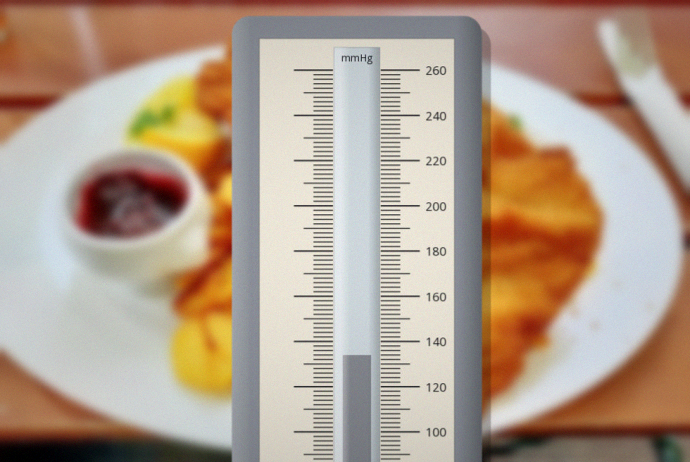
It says 134; mmHg
